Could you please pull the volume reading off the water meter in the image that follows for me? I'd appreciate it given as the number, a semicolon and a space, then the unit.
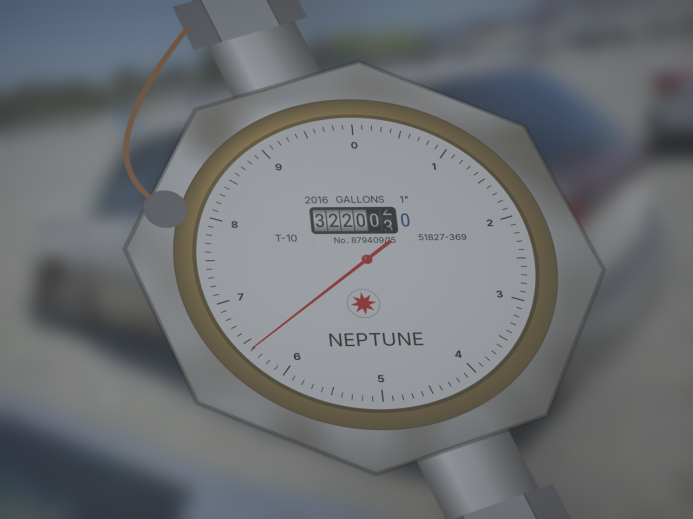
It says 3220026.4; gal
